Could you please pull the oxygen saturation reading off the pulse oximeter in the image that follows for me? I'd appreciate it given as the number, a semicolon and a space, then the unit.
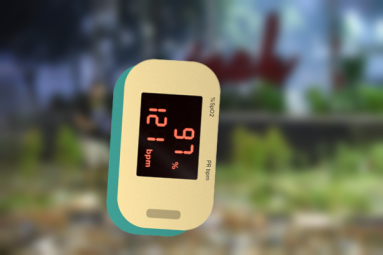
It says 97; %
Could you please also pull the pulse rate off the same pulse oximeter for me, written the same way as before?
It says 121; bpm
